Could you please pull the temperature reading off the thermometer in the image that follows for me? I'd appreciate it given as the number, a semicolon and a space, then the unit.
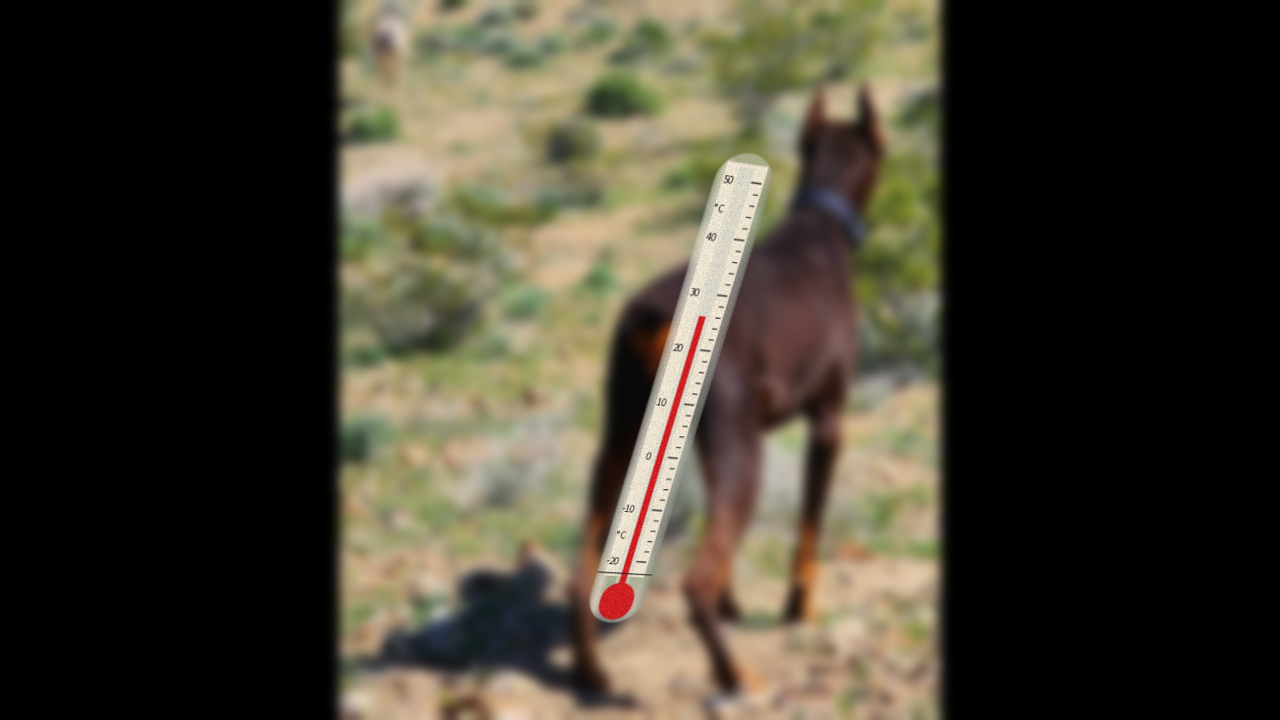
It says 26; °C
